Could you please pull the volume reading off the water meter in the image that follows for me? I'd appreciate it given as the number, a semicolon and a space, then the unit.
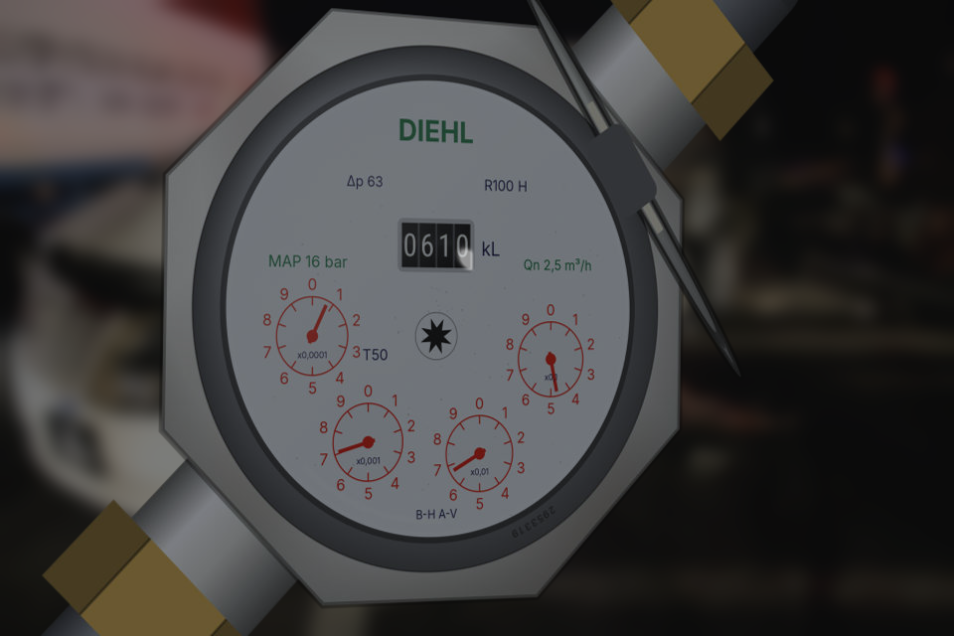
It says 610.4670; kL
